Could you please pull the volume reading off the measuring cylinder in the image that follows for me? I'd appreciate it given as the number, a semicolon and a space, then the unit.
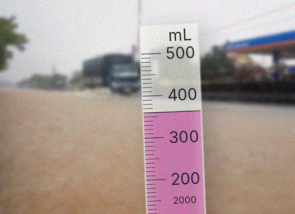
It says 360; mL
